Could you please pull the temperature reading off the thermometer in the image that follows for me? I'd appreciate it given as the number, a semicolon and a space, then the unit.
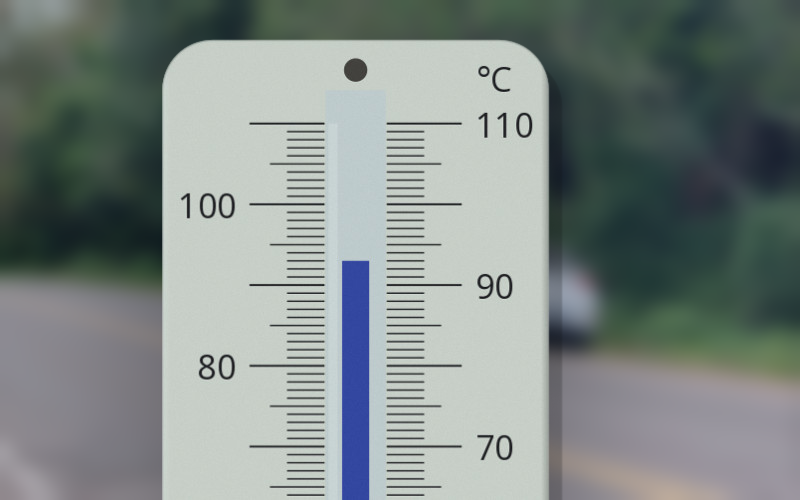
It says 93; °C
